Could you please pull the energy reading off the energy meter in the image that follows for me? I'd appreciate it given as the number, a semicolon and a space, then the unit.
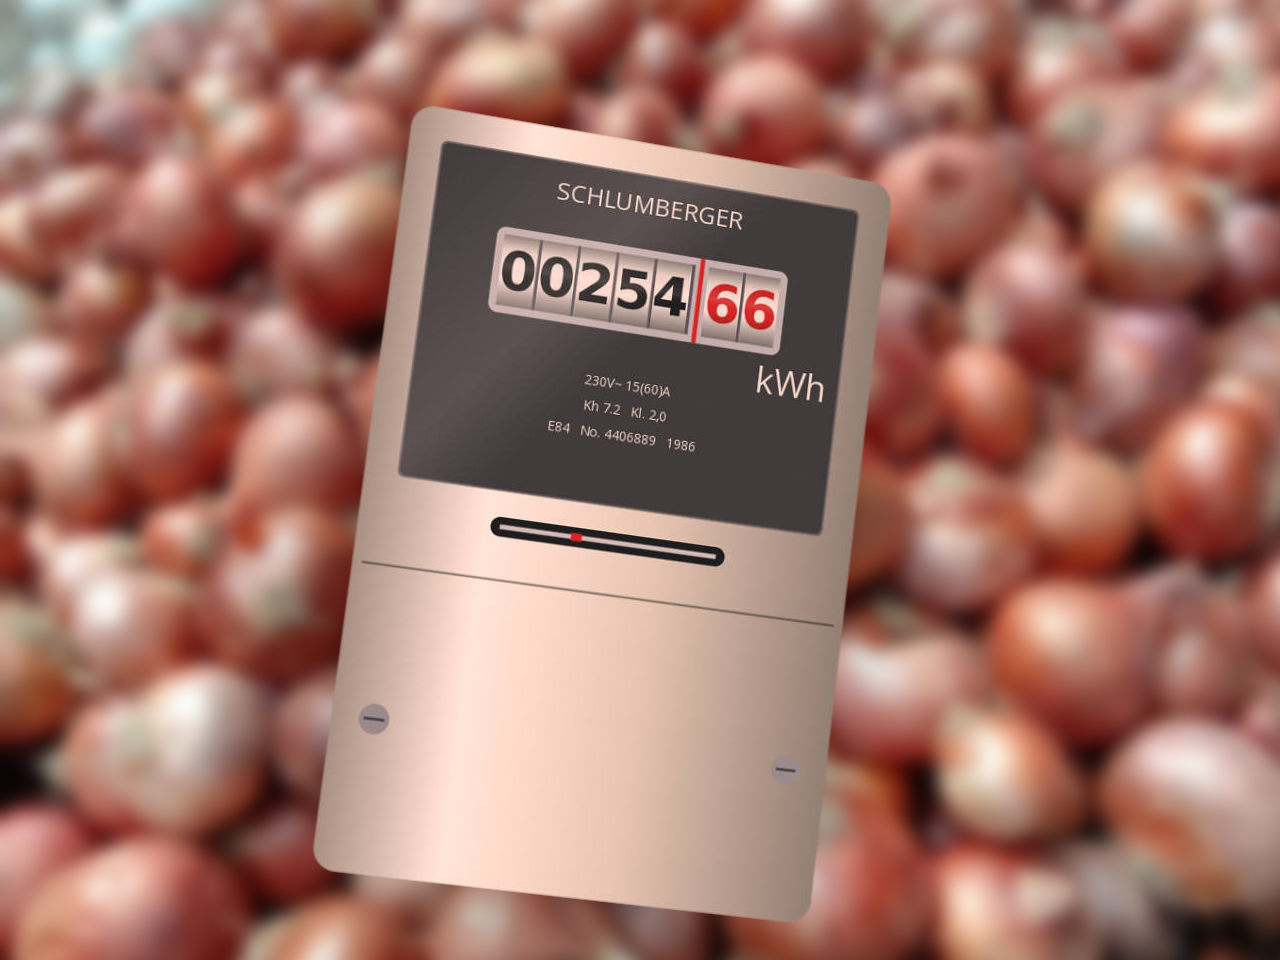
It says 254.66; kWh
